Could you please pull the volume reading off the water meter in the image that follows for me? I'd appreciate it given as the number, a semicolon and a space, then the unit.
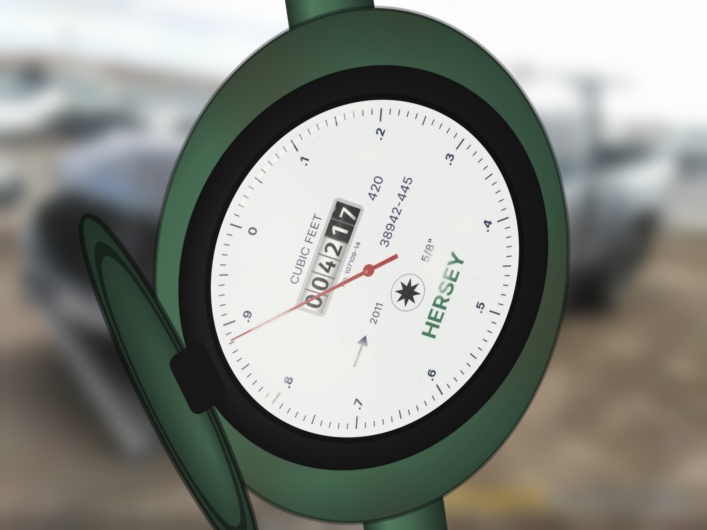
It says 4216.88; ft³
